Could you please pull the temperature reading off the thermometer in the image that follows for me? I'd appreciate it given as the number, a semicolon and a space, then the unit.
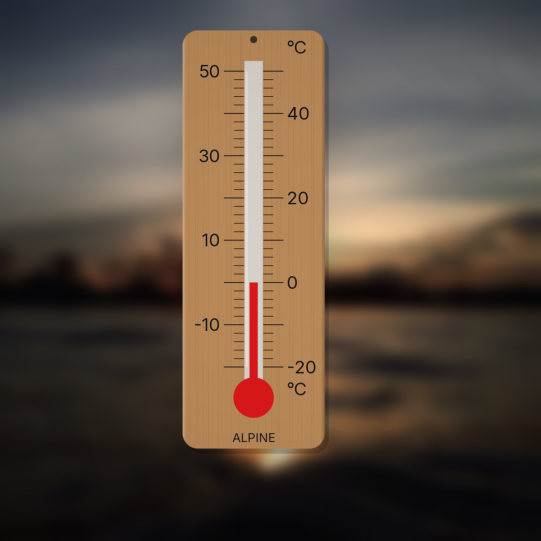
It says 0; °C
